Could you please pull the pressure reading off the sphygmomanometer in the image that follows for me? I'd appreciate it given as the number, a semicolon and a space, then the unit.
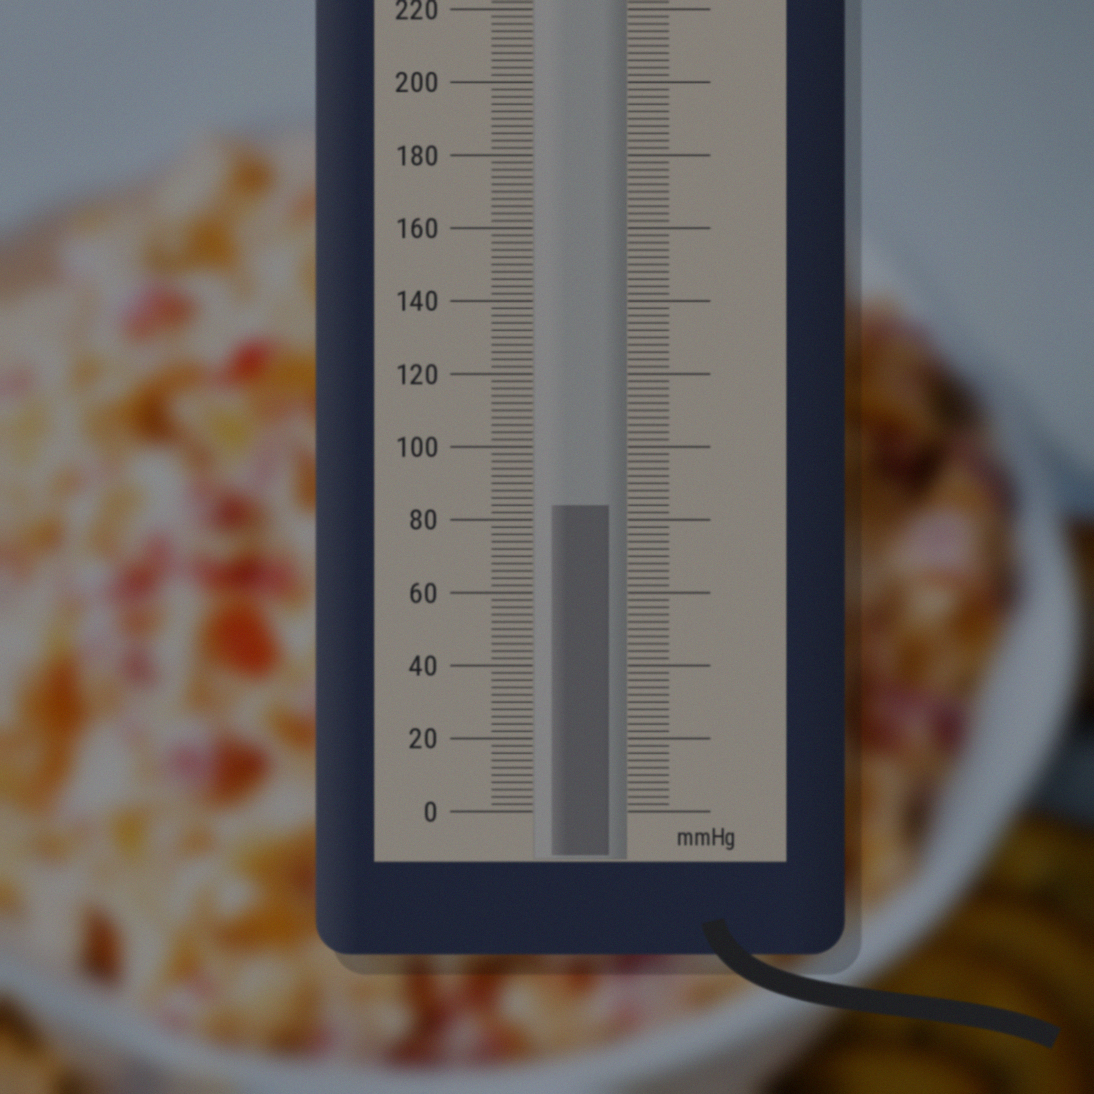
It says 84; mmHg
